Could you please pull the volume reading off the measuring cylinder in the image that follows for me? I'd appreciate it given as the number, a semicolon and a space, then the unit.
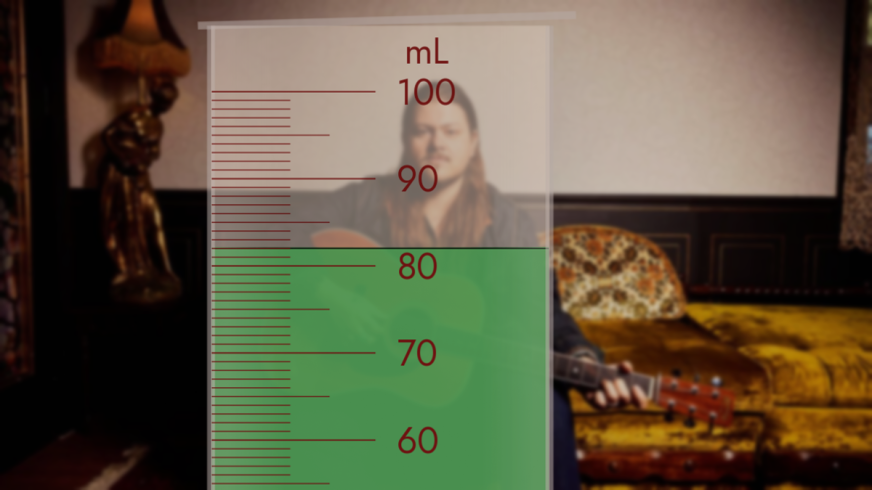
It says 82; mL
